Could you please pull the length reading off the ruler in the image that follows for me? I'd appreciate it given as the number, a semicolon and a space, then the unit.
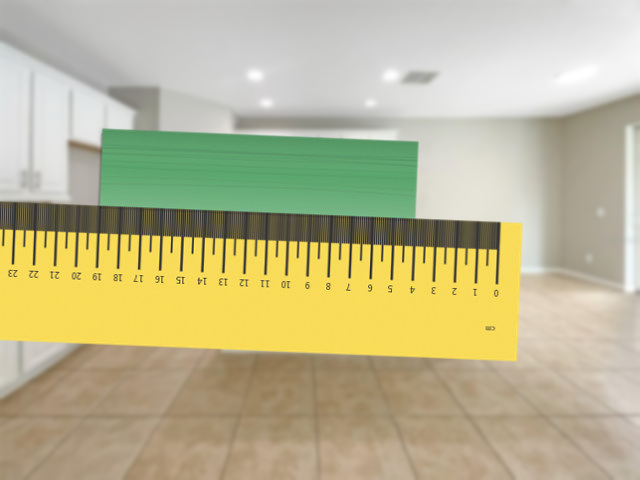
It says 15; cm
